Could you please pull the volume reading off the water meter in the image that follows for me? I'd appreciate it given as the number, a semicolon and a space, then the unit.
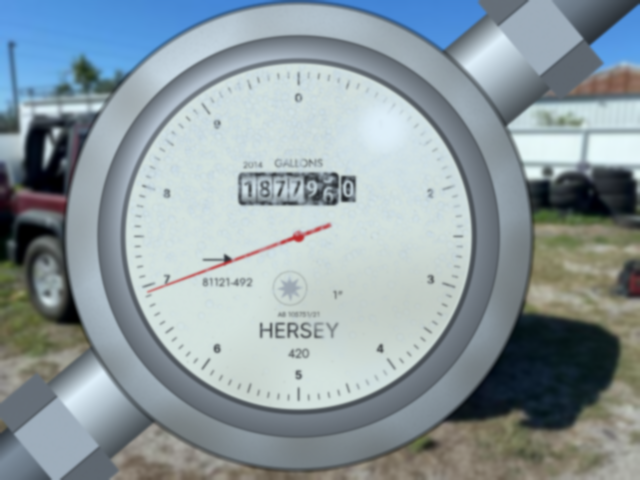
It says 1877956.9; gal
